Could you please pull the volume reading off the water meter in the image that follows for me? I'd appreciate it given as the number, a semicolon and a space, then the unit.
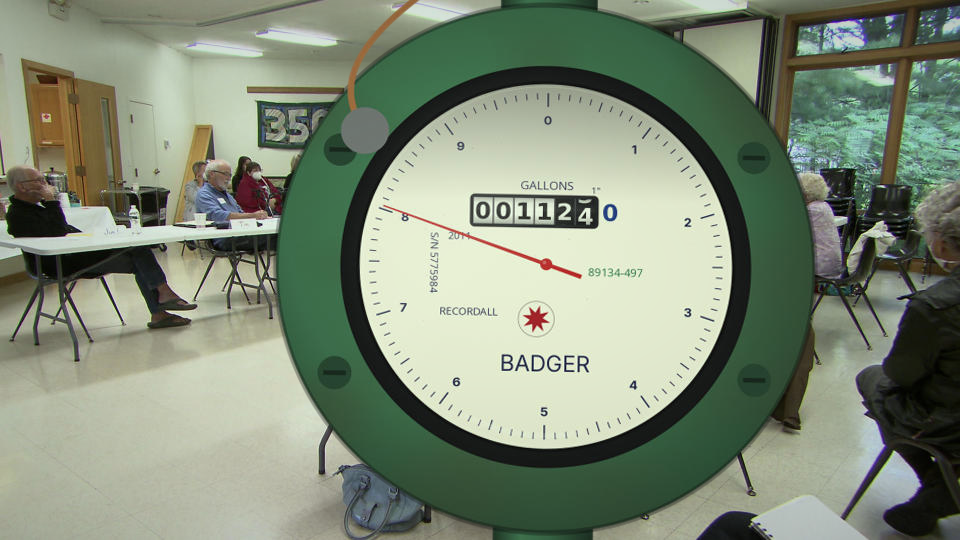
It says 11238.0; gal
